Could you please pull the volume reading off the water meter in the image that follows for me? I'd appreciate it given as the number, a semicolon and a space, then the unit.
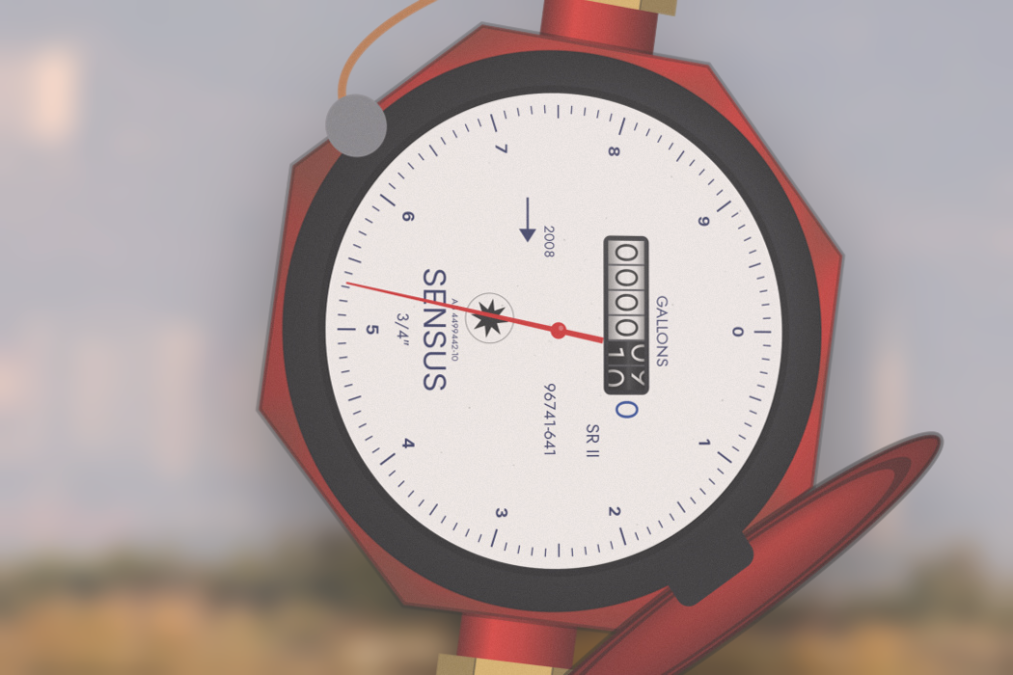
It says 95.3; gal
